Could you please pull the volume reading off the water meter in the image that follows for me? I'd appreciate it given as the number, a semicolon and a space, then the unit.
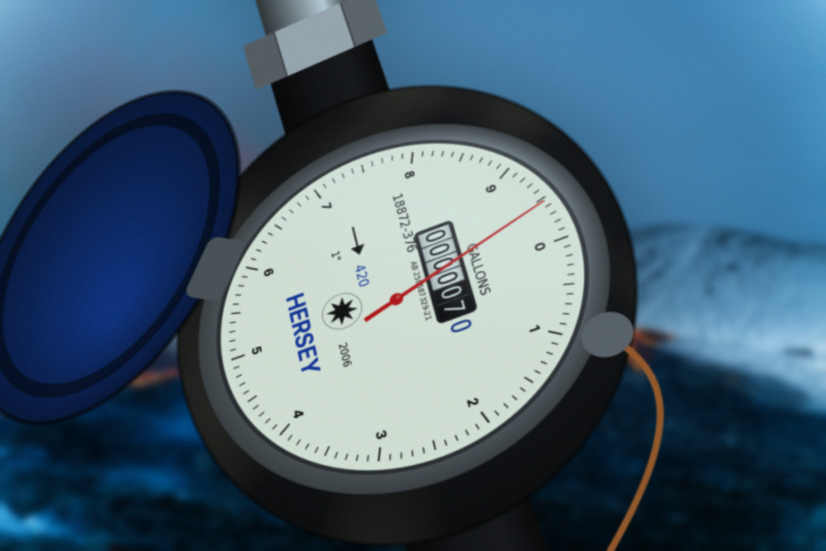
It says 69.5; gal
